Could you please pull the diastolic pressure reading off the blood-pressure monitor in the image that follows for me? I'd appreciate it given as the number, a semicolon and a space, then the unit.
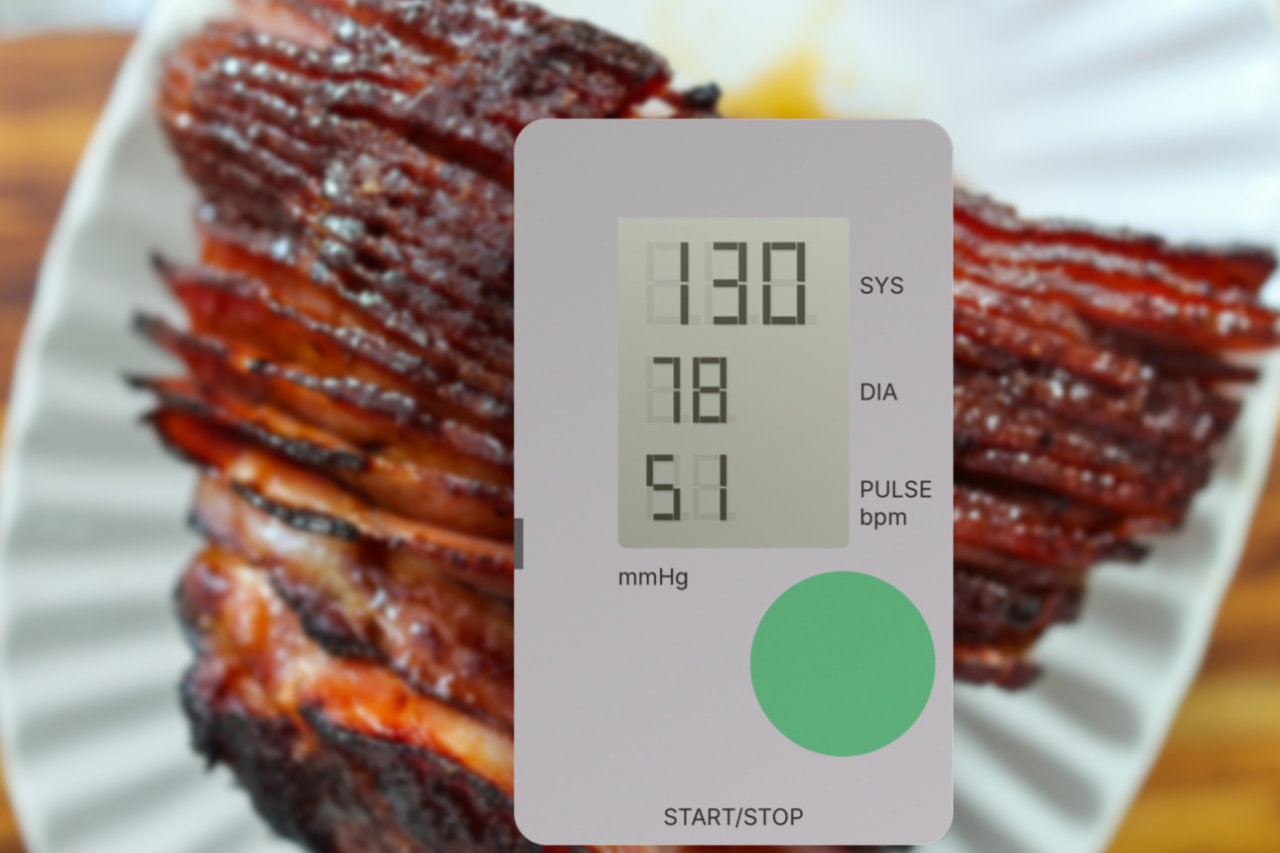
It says 78; mmHg
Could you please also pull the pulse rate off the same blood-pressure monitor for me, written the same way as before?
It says 51; bpm
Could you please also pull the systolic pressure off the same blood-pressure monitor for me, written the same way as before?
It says 130; mmHg
